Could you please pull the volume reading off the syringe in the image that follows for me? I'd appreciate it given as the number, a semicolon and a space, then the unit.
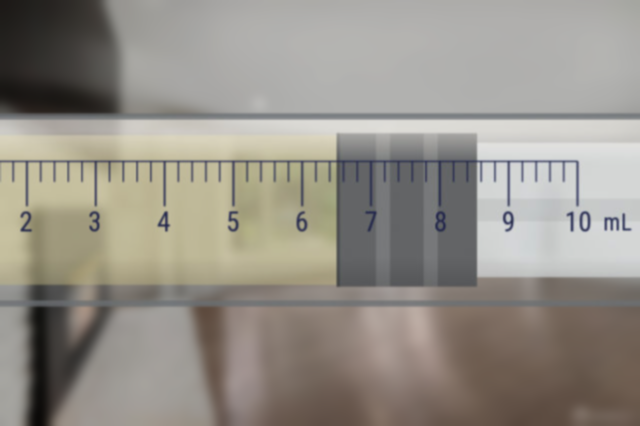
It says 6.5; mL
